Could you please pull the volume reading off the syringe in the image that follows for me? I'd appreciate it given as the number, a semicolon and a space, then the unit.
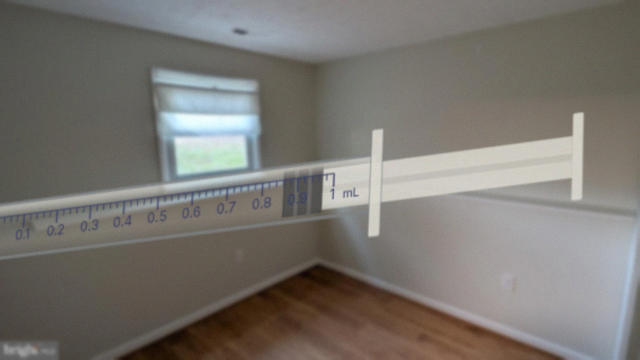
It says 0.86; mL
